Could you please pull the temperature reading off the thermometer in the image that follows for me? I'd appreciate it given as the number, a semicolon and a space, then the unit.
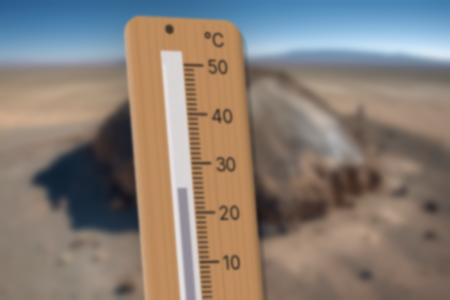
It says 25; °C
